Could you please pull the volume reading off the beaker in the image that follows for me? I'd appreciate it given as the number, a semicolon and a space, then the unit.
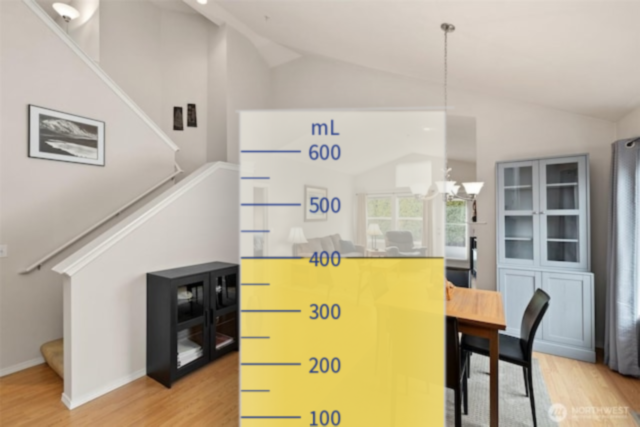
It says 400; mL
